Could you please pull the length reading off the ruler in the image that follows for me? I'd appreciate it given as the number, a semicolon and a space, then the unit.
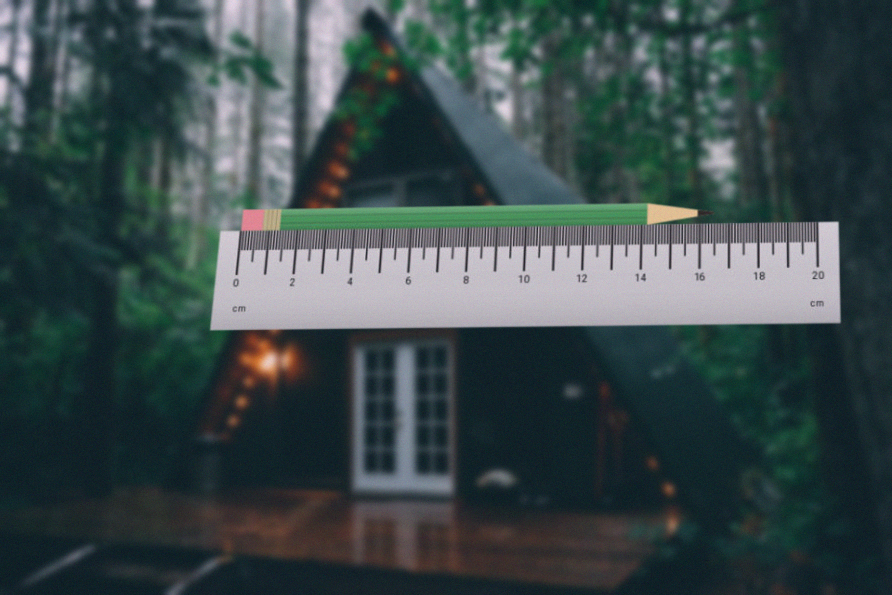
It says 16.5; cm
